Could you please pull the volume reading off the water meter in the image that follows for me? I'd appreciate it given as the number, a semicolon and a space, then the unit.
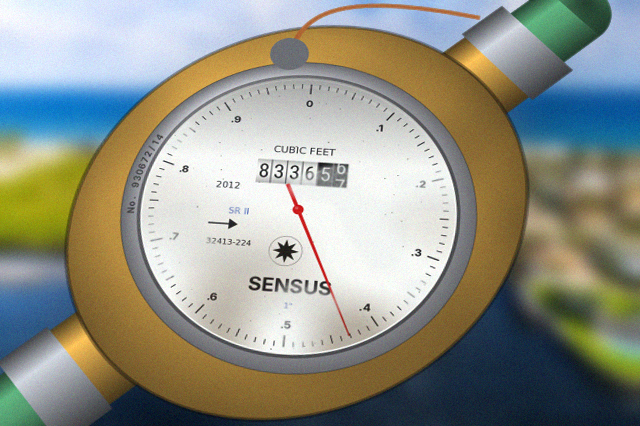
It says 833656.43; ft³
